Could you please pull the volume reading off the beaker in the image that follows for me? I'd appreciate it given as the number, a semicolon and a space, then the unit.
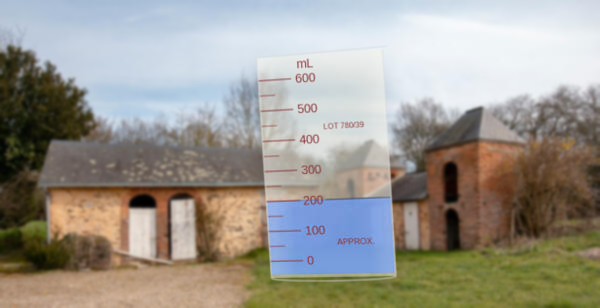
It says 200; mL
